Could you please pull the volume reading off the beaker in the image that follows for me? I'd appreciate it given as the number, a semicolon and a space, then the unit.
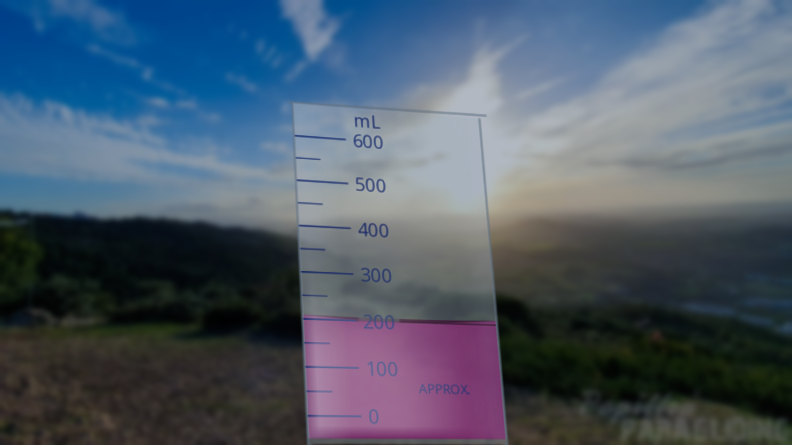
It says 200; mL
